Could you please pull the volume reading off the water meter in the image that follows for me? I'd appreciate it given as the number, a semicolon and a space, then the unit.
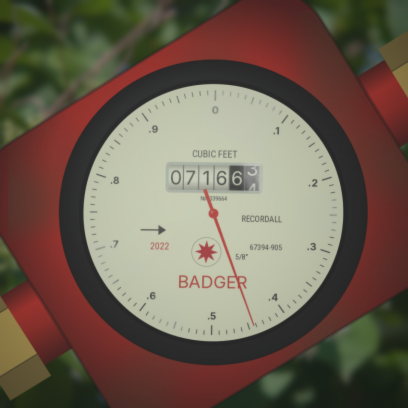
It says 71663.44; ft³
